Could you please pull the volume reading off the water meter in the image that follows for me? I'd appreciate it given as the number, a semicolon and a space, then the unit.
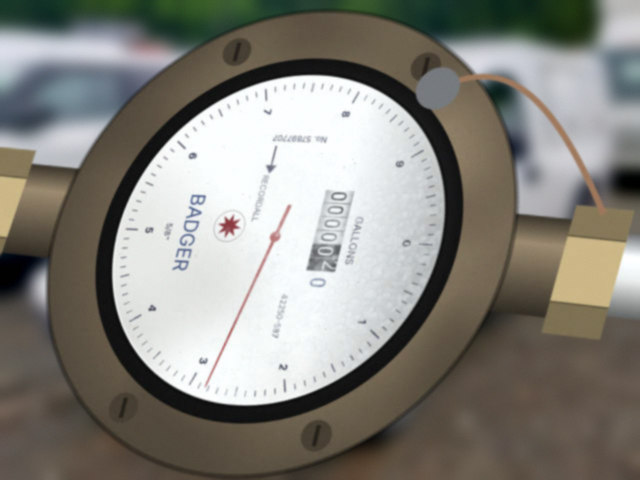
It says 22.8; gal
